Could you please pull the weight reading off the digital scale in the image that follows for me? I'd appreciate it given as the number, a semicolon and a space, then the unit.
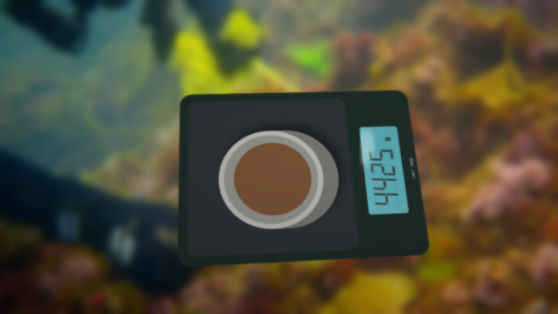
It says 4425; g
